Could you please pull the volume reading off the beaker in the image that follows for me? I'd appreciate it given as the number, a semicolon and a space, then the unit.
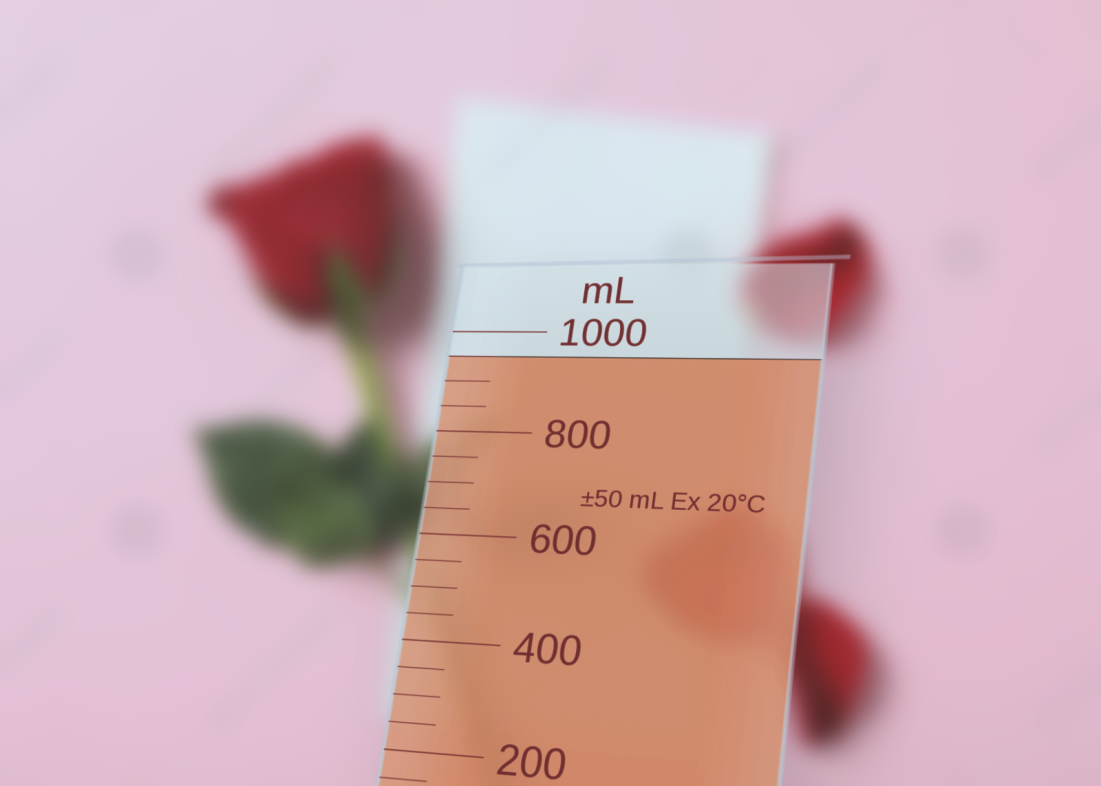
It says 950; mL
